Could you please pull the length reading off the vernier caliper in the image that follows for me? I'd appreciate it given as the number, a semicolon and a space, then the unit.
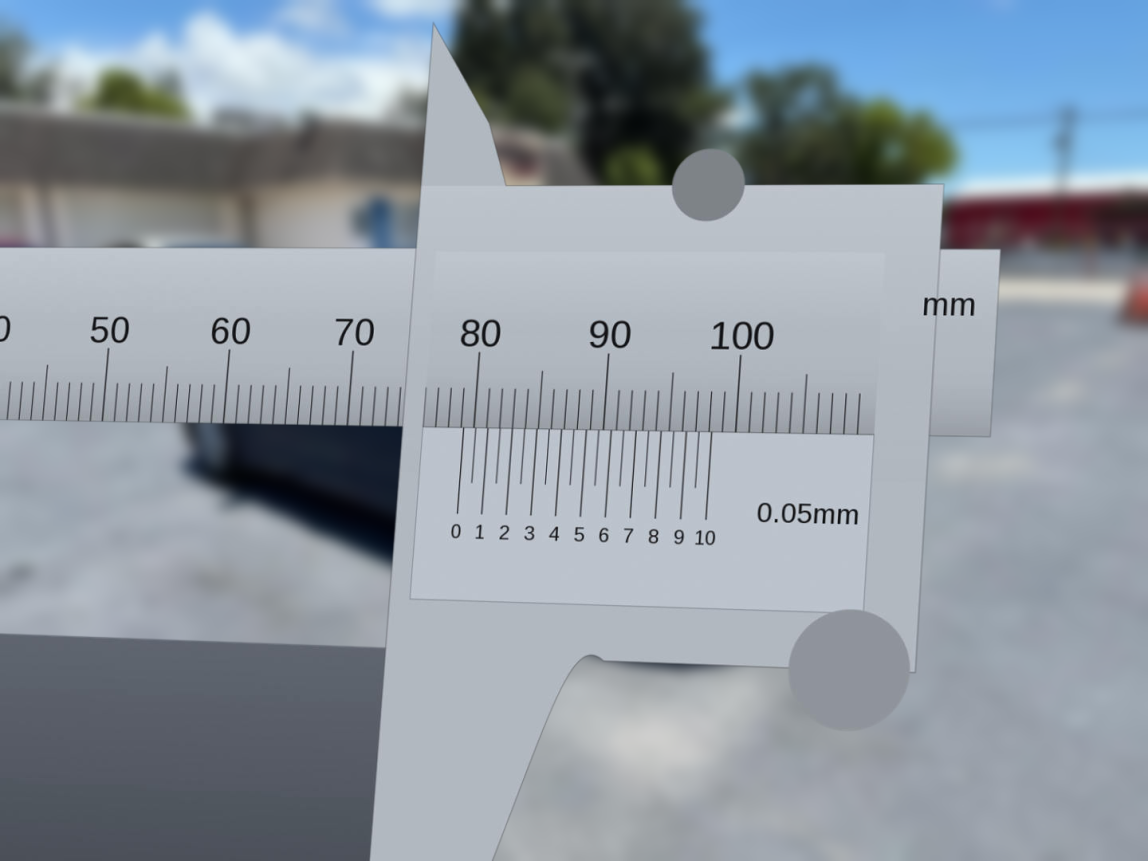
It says 79.2; mm
